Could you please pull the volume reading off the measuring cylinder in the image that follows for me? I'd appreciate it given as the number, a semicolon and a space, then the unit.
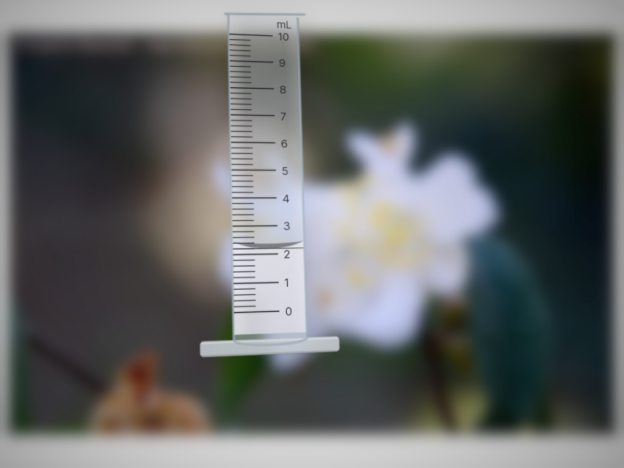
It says 2.2; mL
